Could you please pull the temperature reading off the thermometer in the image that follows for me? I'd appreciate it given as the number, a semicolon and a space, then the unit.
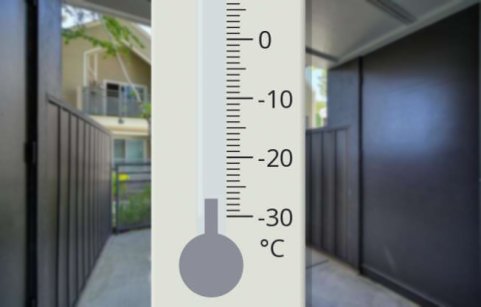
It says -27; °C
